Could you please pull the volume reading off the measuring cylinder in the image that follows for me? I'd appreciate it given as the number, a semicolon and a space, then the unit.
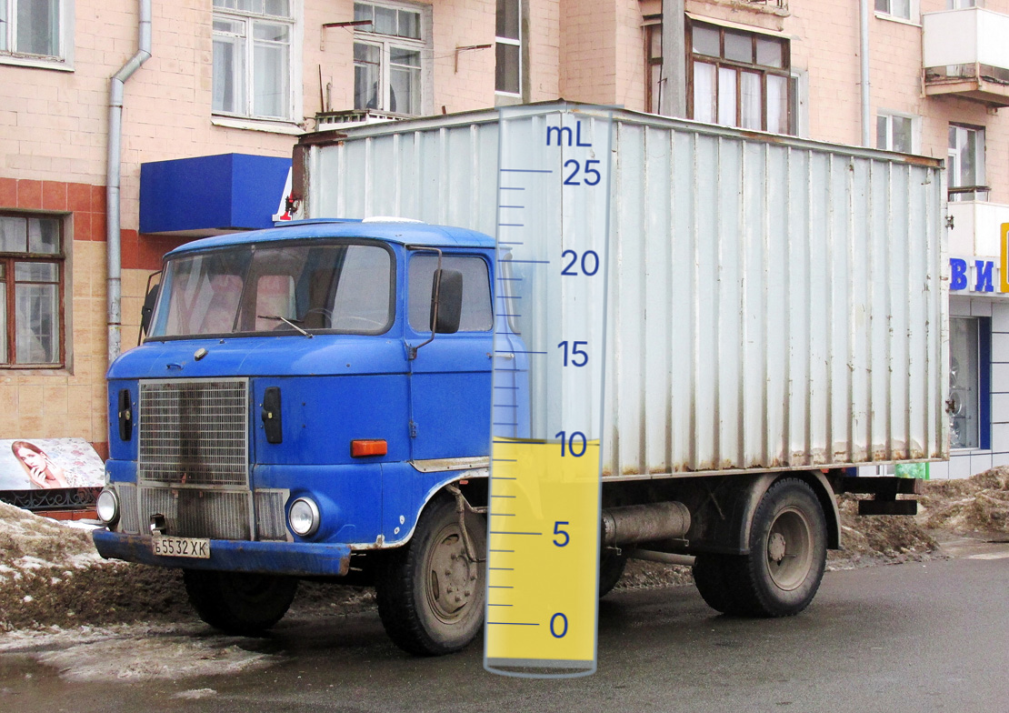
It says 10; mL
